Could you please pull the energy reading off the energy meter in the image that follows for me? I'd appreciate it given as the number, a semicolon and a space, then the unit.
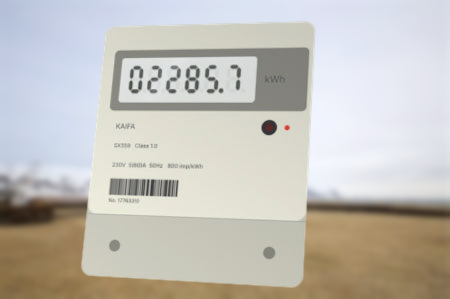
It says 2285.7; kWh
